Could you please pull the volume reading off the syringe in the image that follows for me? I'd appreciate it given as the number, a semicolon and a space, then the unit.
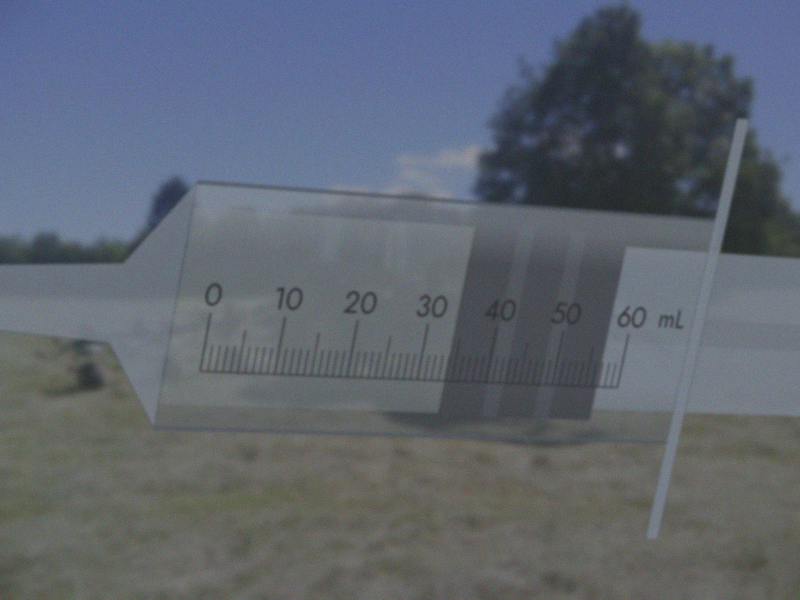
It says 34; mL
